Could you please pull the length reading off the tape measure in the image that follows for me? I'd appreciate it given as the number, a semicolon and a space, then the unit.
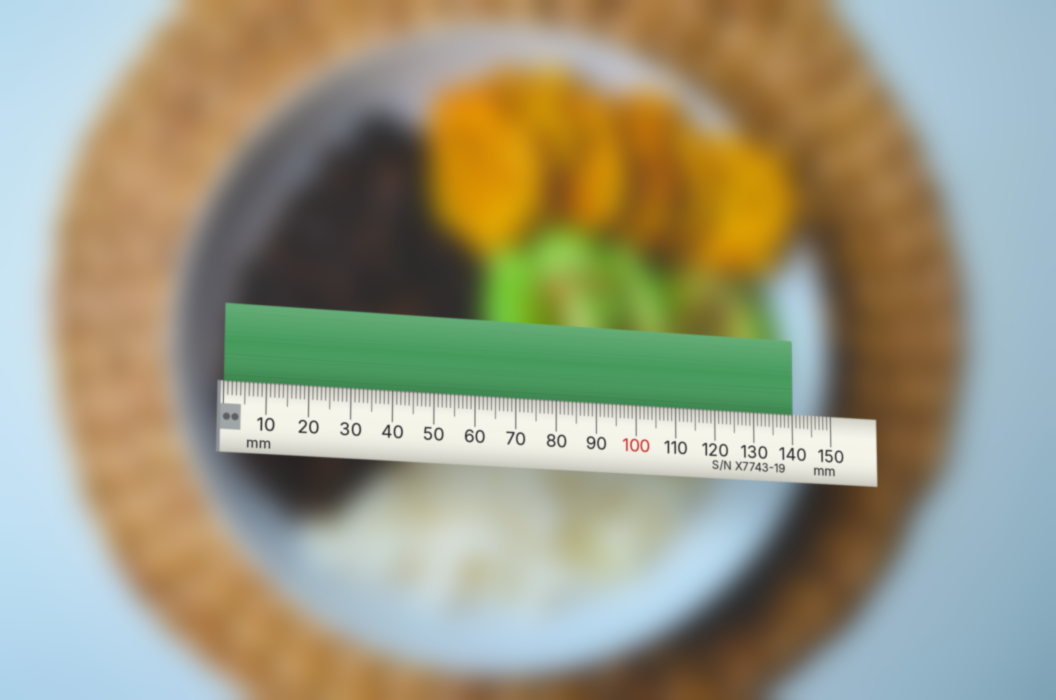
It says 140; mm
